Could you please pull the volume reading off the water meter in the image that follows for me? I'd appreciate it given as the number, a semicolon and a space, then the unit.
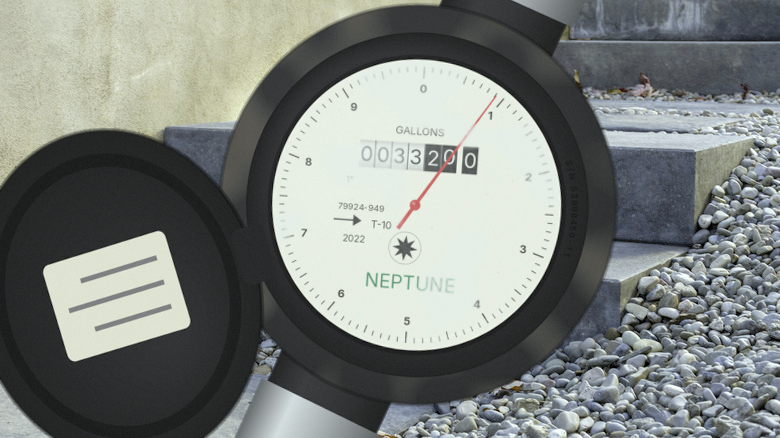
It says 33200.9; gal
